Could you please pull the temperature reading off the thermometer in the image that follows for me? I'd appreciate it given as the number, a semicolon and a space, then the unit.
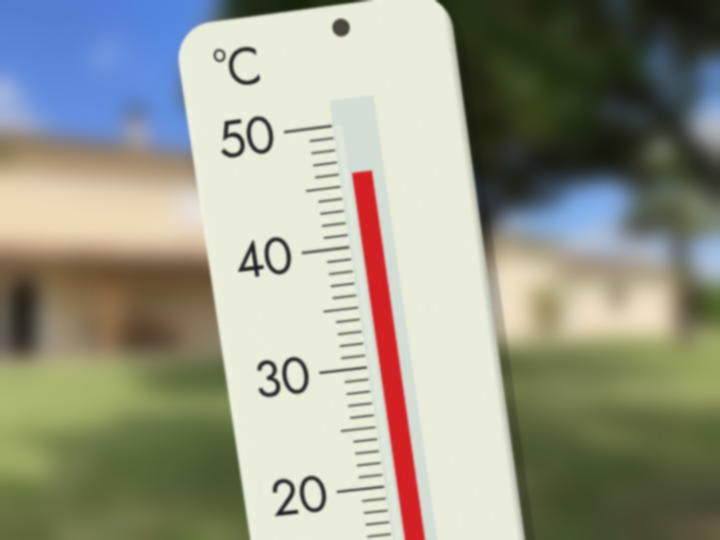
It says 46; °C
